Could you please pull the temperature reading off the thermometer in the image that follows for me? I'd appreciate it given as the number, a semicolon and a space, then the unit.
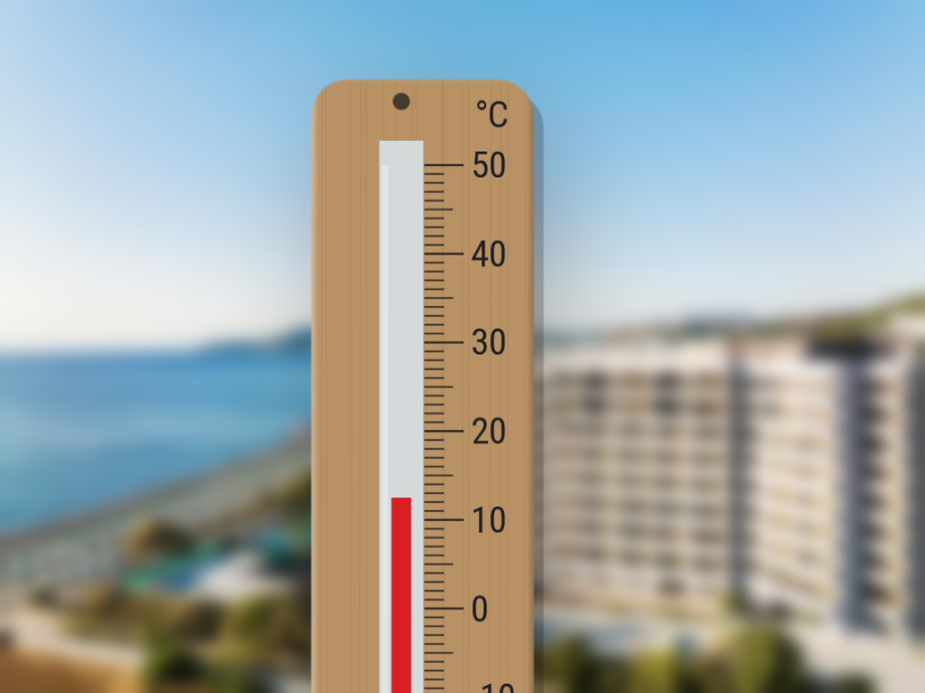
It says 12.5; °C
